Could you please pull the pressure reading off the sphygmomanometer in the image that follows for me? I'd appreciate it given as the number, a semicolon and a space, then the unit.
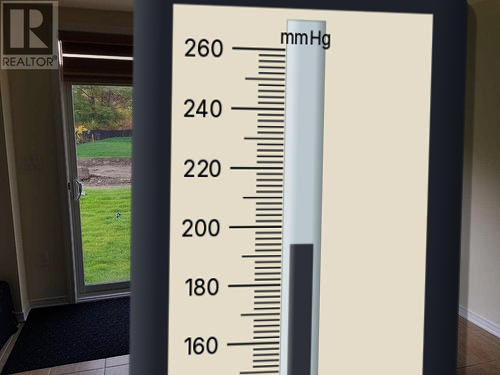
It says 194; mmHg
